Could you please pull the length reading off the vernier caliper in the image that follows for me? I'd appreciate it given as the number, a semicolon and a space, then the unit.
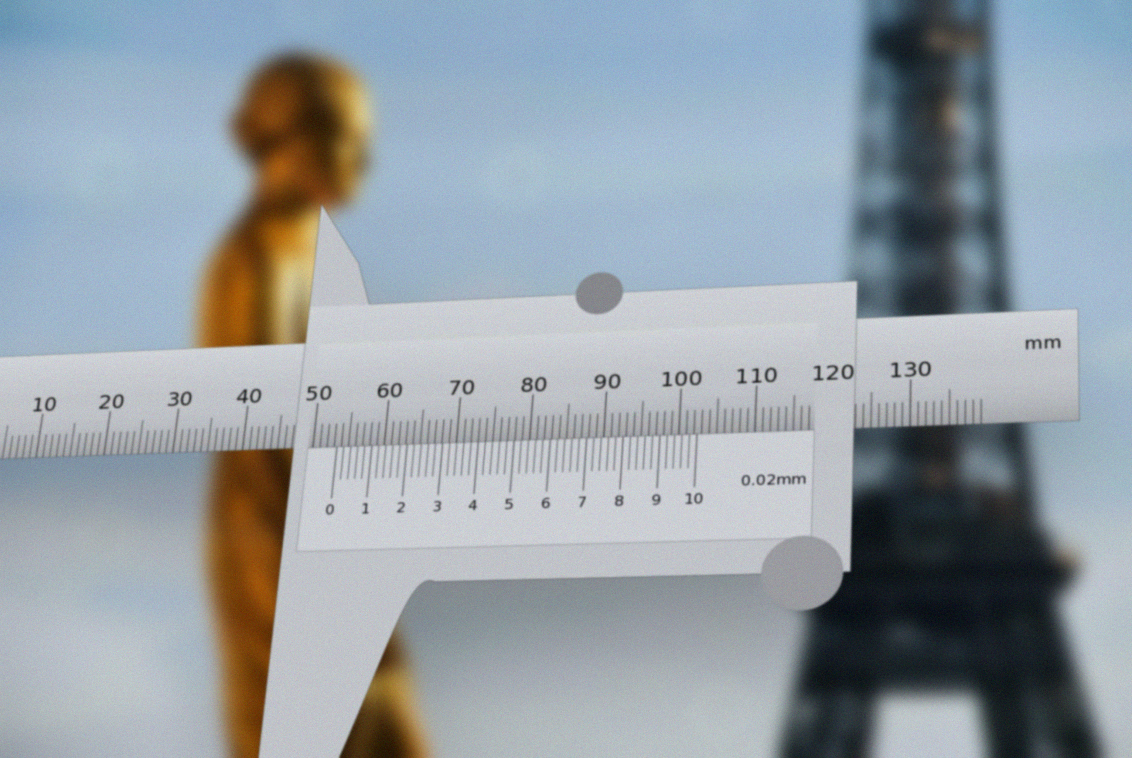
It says 53.4; mm
